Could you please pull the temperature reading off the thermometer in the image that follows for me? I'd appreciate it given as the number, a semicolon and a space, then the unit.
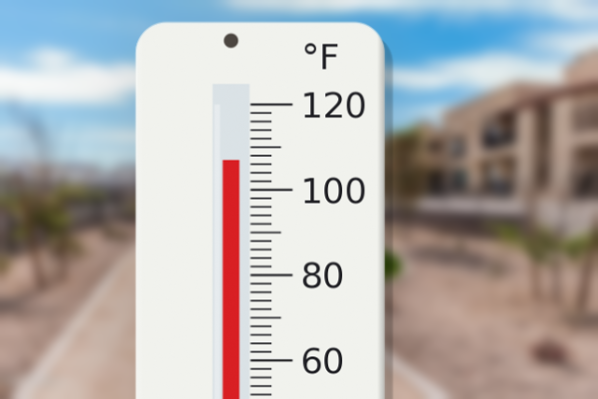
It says 107; °F
